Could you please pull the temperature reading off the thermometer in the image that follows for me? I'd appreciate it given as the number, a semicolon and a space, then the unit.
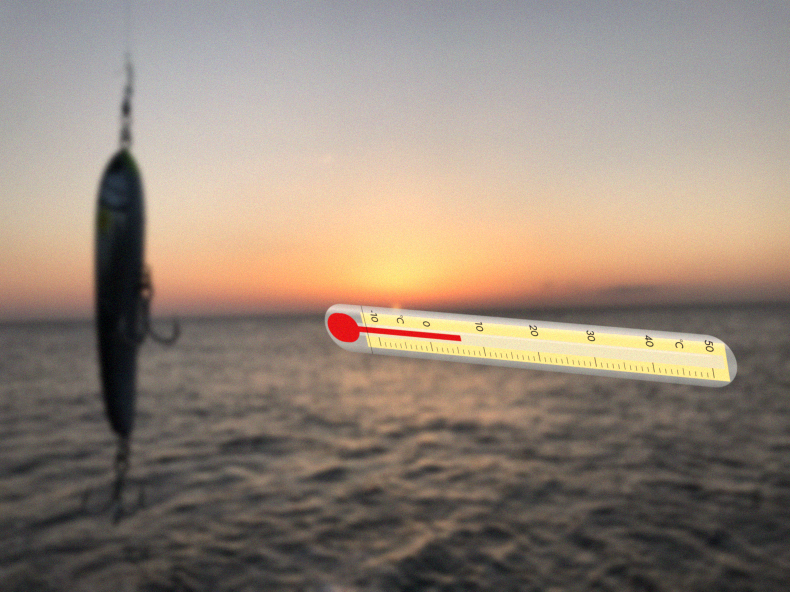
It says 6; °C
